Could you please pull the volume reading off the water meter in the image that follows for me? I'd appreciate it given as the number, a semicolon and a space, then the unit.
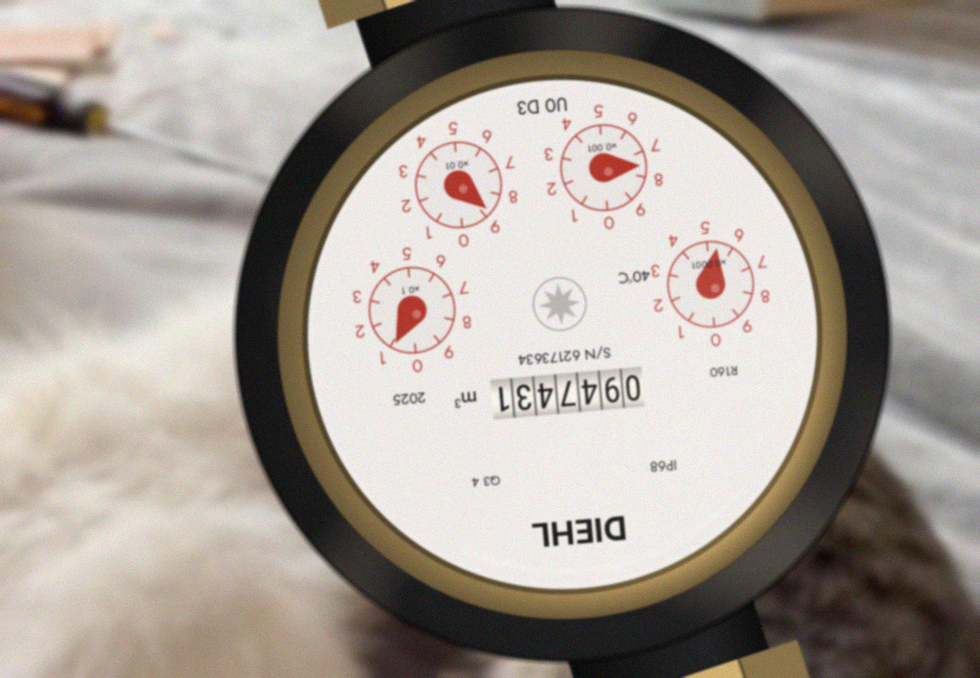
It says 947431.0875; m³
